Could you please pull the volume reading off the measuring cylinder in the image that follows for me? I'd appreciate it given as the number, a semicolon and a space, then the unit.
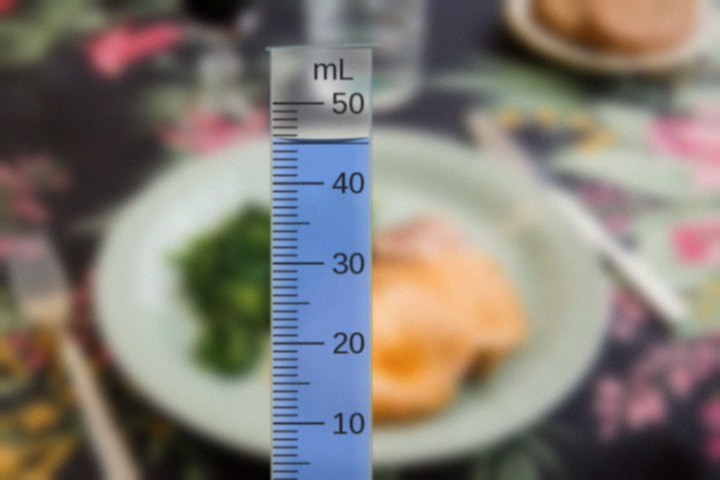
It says 45; mL
